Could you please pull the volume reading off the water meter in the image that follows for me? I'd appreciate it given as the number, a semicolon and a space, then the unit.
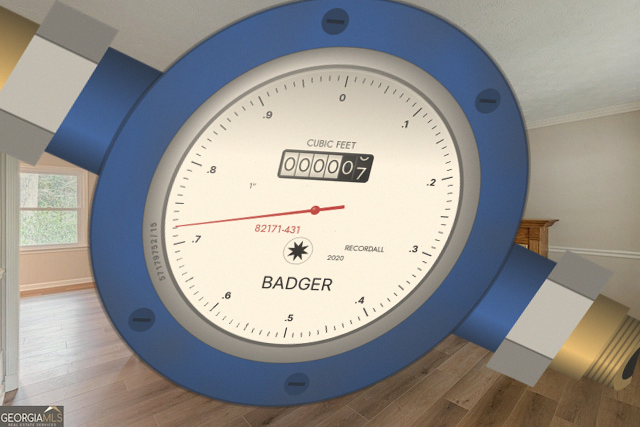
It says 6.72; ft³
